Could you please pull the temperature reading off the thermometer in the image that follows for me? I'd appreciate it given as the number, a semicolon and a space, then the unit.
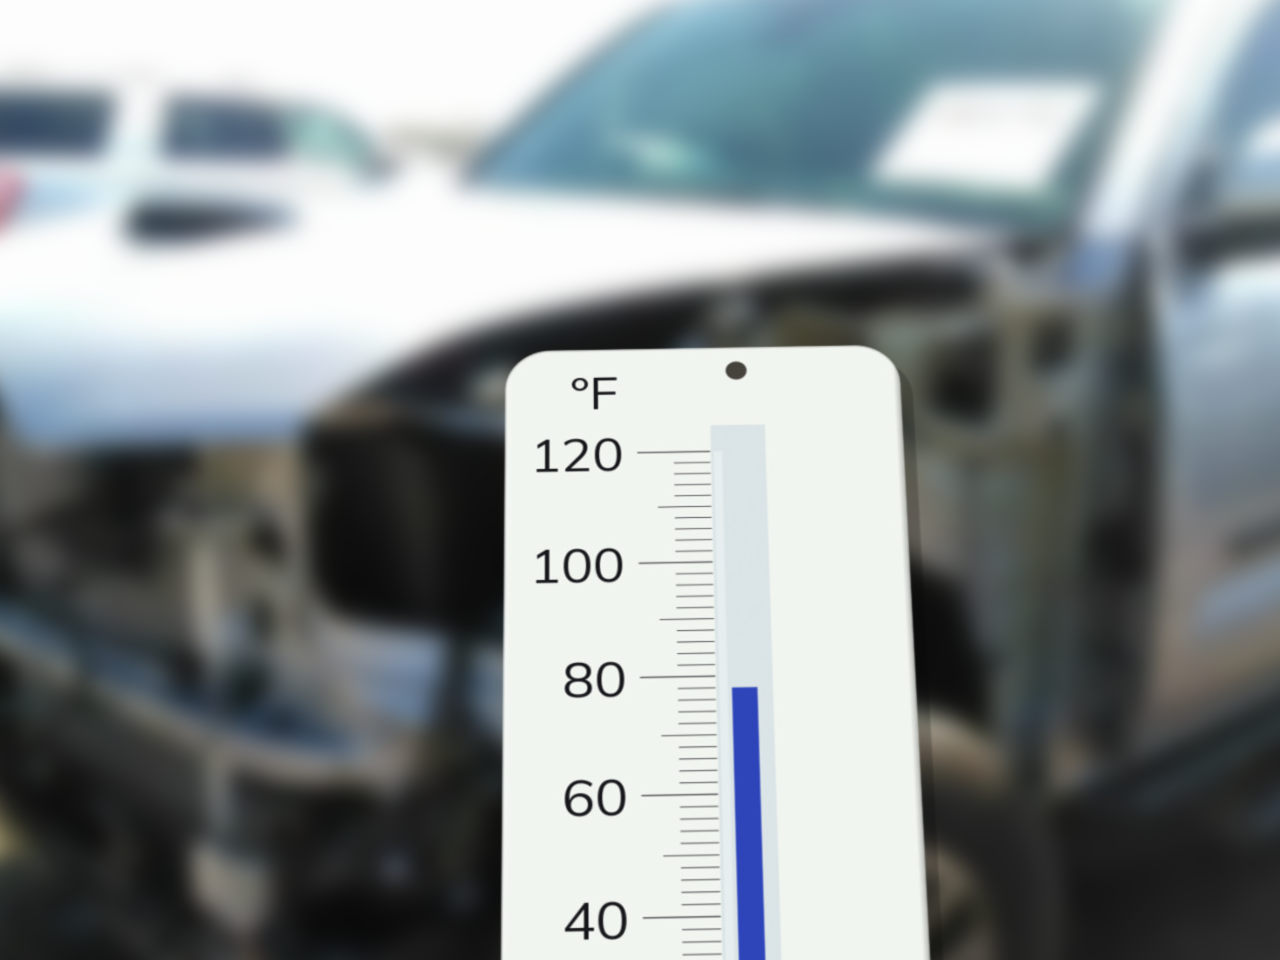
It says 78; °F
